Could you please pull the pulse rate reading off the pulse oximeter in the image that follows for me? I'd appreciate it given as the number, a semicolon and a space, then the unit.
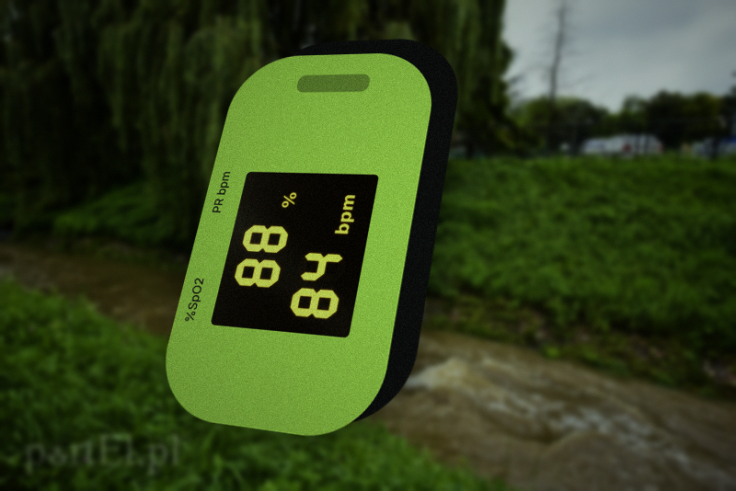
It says 84; bpm
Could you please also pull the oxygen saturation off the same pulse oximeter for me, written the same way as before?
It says 88; %
